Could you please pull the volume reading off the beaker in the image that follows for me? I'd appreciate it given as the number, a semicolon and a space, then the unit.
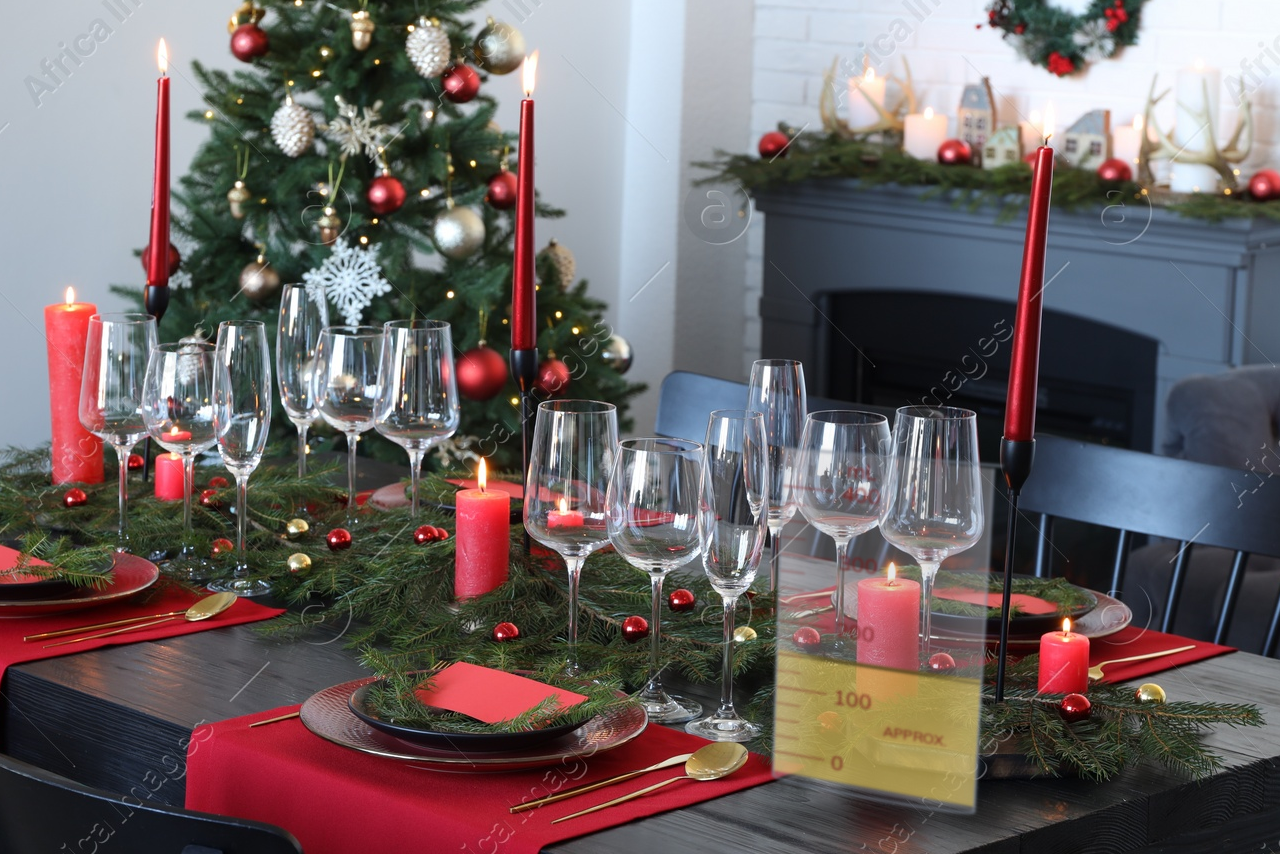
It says 150; mL
